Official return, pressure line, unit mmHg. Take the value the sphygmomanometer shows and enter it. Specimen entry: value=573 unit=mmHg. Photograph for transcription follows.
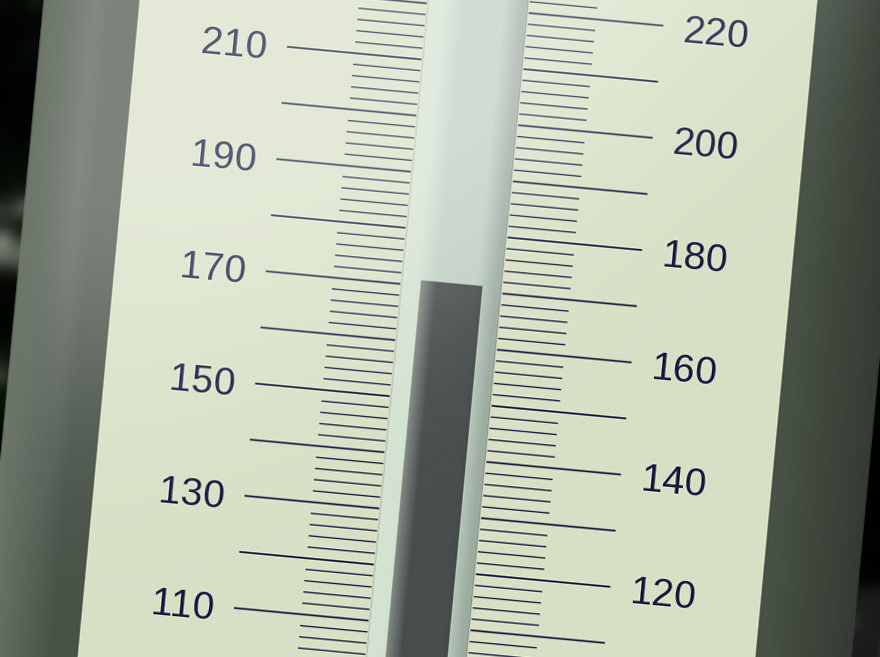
value=171 unit=mmHg
